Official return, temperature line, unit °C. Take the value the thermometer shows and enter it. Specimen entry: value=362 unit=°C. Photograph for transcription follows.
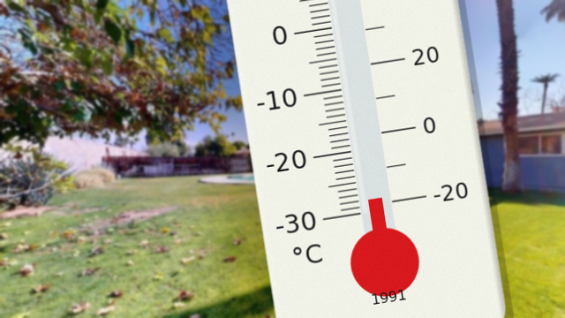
value=-28 unit=°C
